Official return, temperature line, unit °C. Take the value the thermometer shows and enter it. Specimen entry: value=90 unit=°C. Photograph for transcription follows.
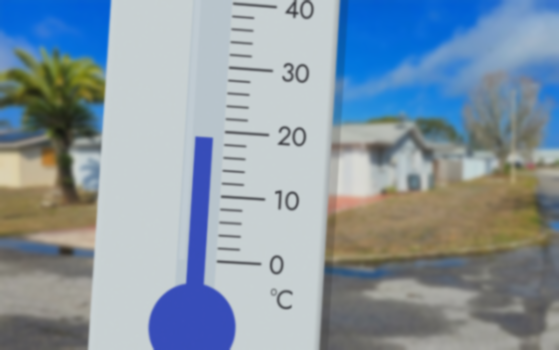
value=19 unit=°C
